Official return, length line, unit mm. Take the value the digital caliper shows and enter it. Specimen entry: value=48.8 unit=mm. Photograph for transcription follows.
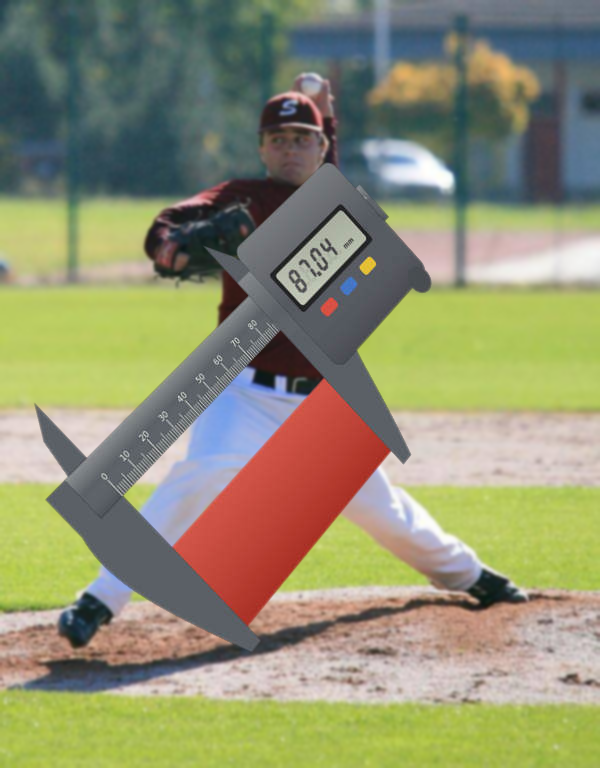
value=87.04 unit=mm
